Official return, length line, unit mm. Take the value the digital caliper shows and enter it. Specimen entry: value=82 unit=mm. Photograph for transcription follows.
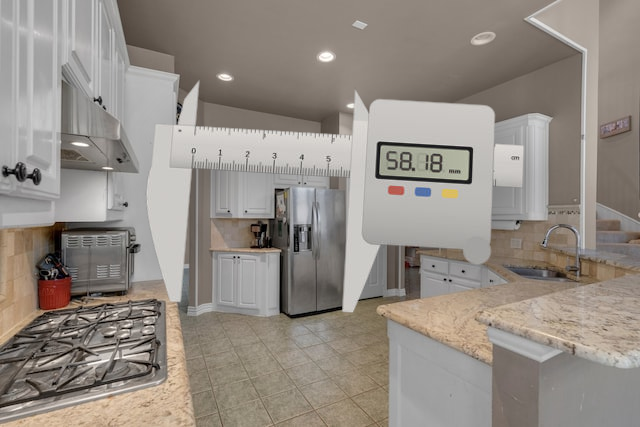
value=58.18 unit=mm
